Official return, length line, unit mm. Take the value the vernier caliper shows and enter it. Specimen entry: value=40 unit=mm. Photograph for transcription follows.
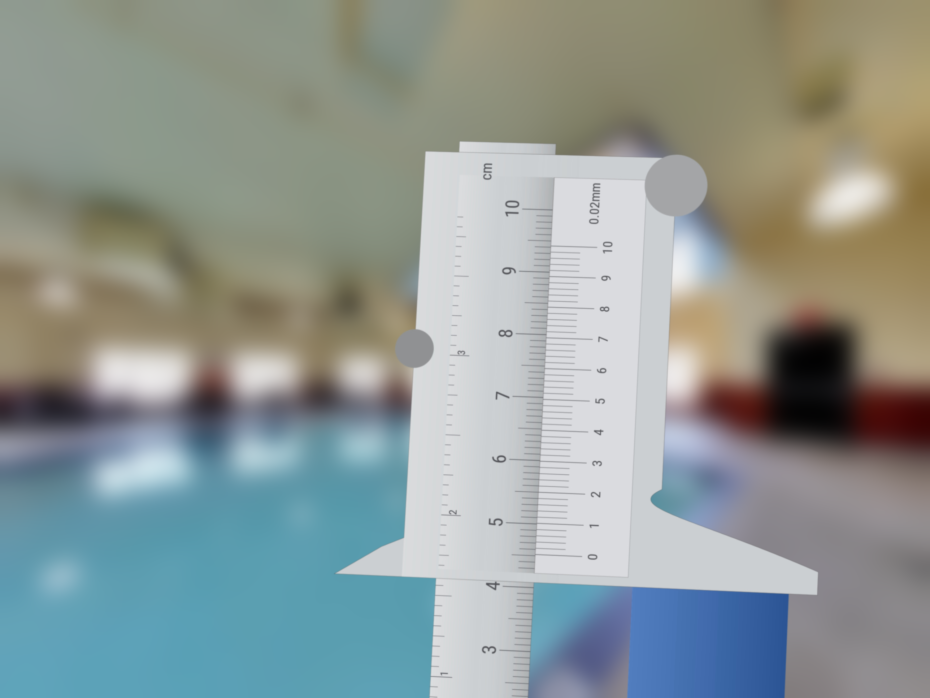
value=45.2 unit=mm
